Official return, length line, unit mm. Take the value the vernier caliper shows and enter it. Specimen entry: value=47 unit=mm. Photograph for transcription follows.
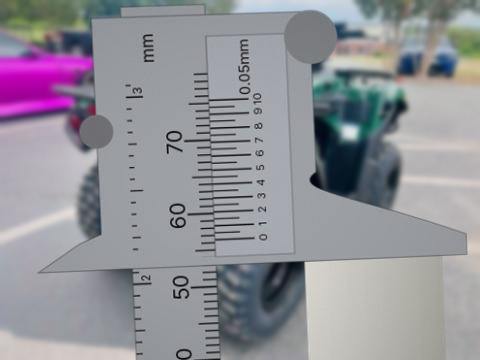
value=56.4 unit=mm
